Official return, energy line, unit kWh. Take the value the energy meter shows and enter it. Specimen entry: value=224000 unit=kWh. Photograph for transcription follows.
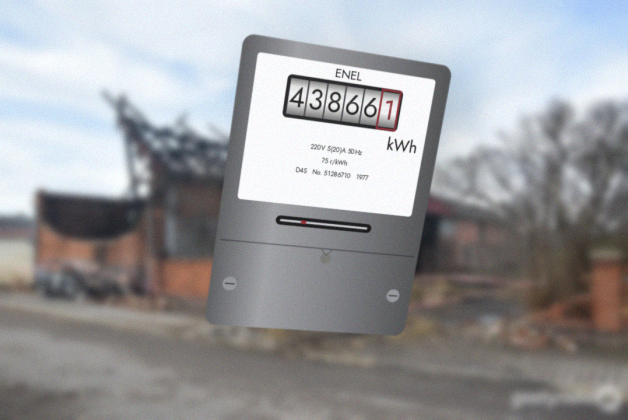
value=43866.1 unit=kWh
